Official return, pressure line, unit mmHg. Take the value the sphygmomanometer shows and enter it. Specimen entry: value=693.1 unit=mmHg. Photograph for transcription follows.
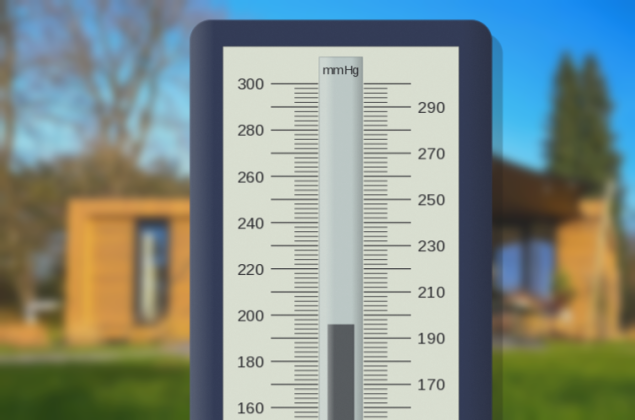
value=196 unit=mmHg
